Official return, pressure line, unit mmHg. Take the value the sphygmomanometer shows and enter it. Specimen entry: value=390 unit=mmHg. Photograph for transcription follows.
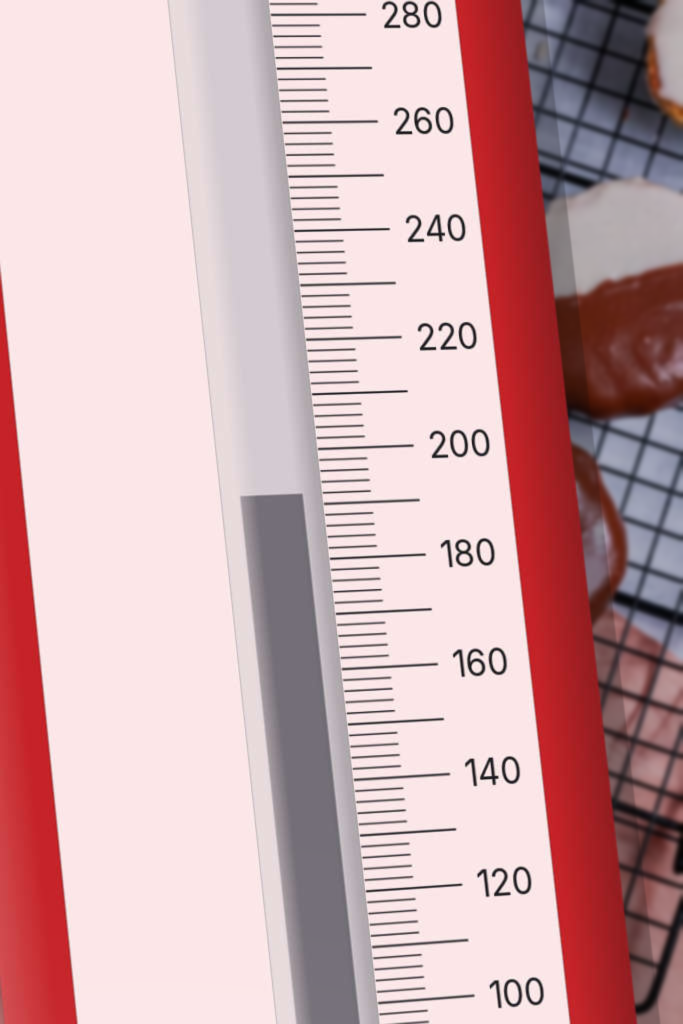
value=192 unit=mmHg
